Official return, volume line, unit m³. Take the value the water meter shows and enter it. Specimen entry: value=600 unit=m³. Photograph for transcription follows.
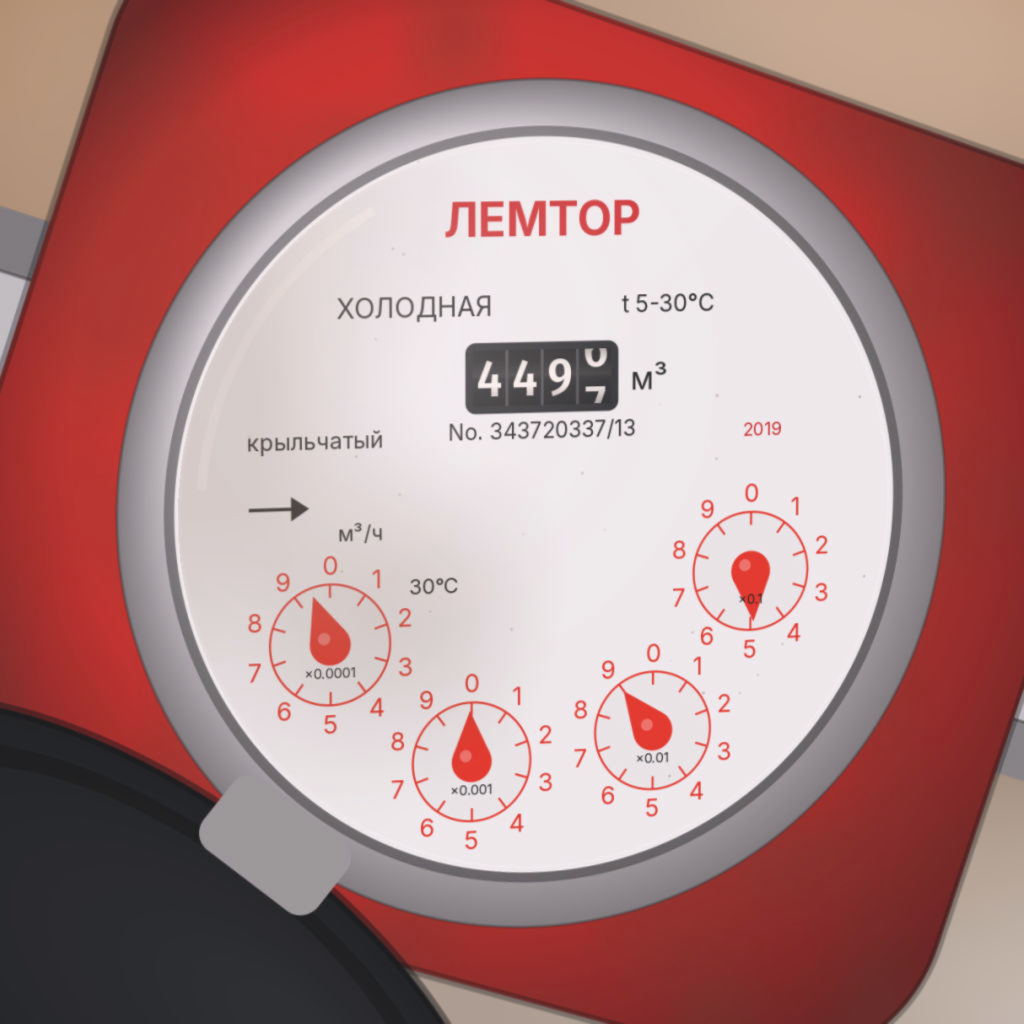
value=4496.4899 unit=m³
